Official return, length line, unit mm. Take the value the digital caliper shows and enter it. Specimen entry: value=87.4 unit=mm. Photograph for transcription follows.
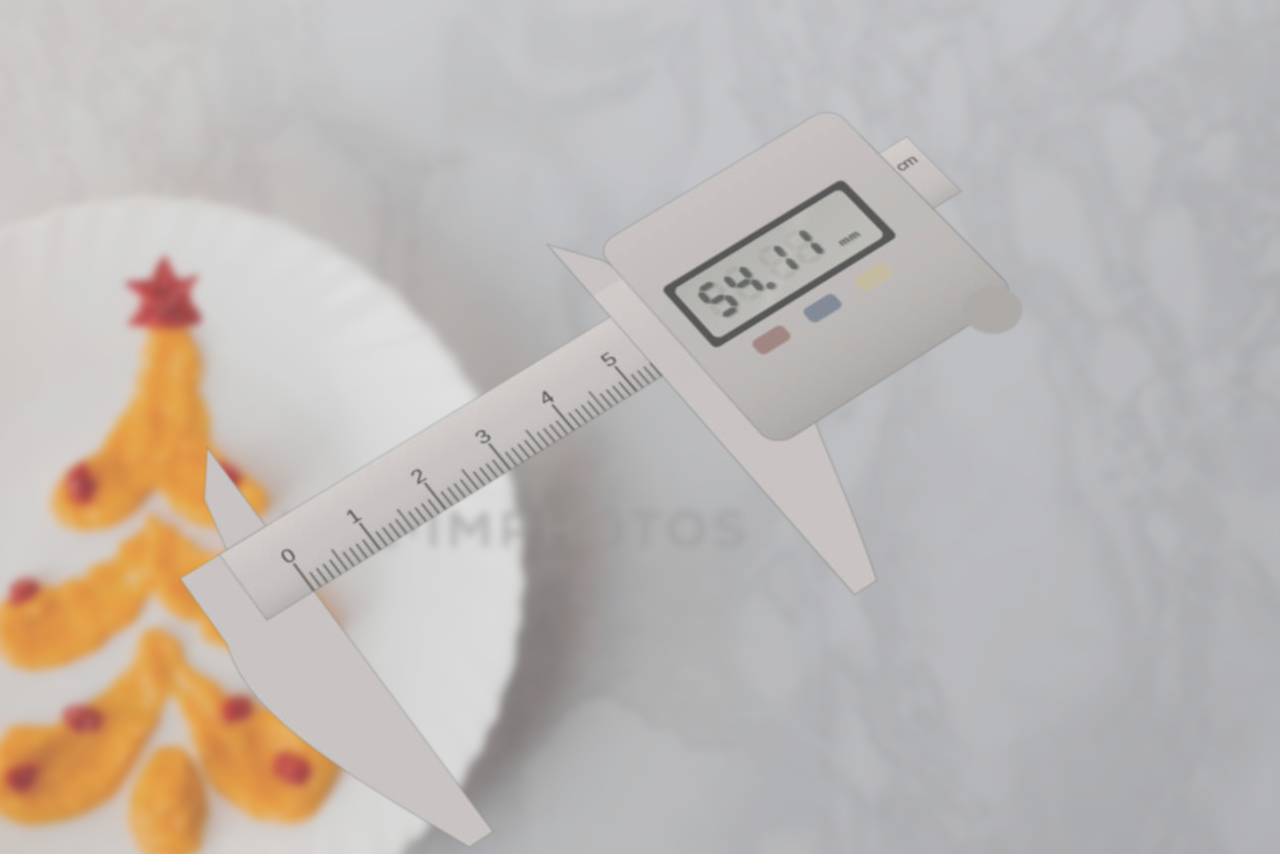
value=54.11 unit=mm
